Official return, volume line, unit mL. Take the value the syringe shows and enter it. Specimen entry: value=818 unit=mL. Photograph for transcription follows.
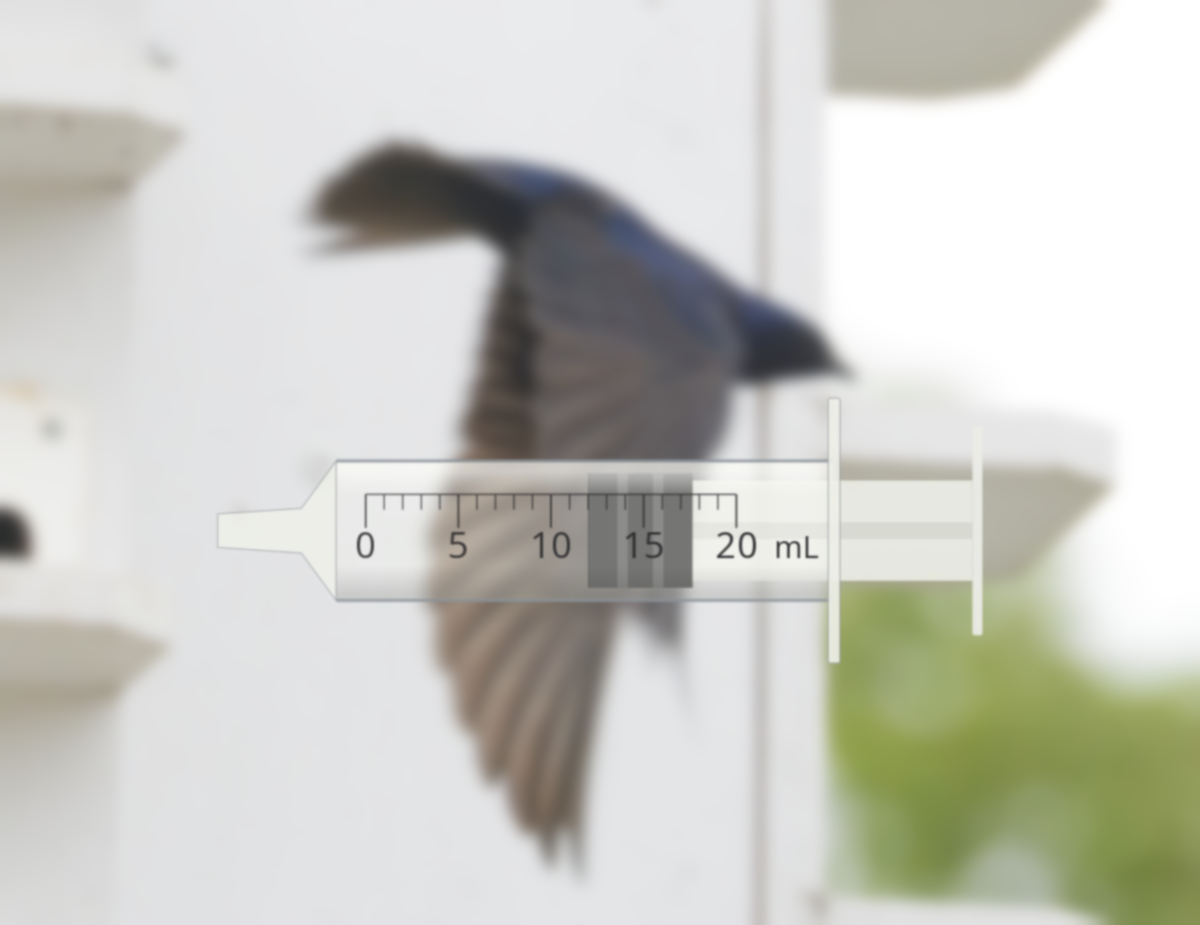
value=12 unit=mL
